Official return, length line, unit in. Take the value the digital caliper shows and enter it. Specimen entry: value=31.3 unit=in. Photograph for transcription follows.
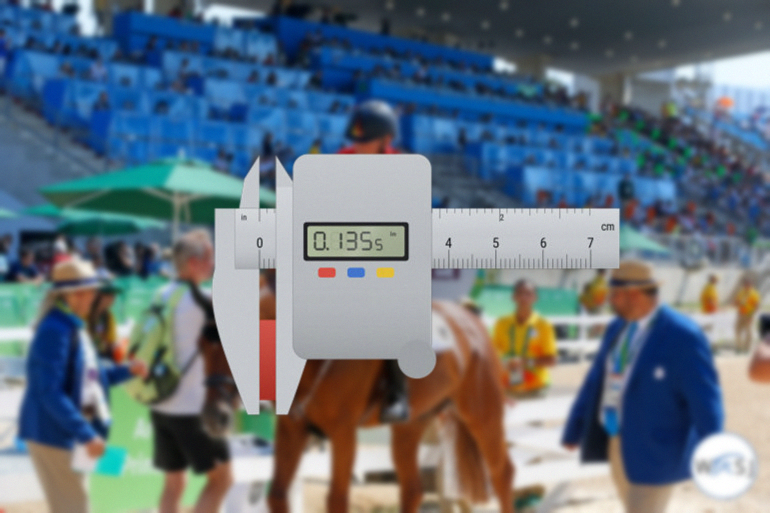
value=0.1355 unit=in
